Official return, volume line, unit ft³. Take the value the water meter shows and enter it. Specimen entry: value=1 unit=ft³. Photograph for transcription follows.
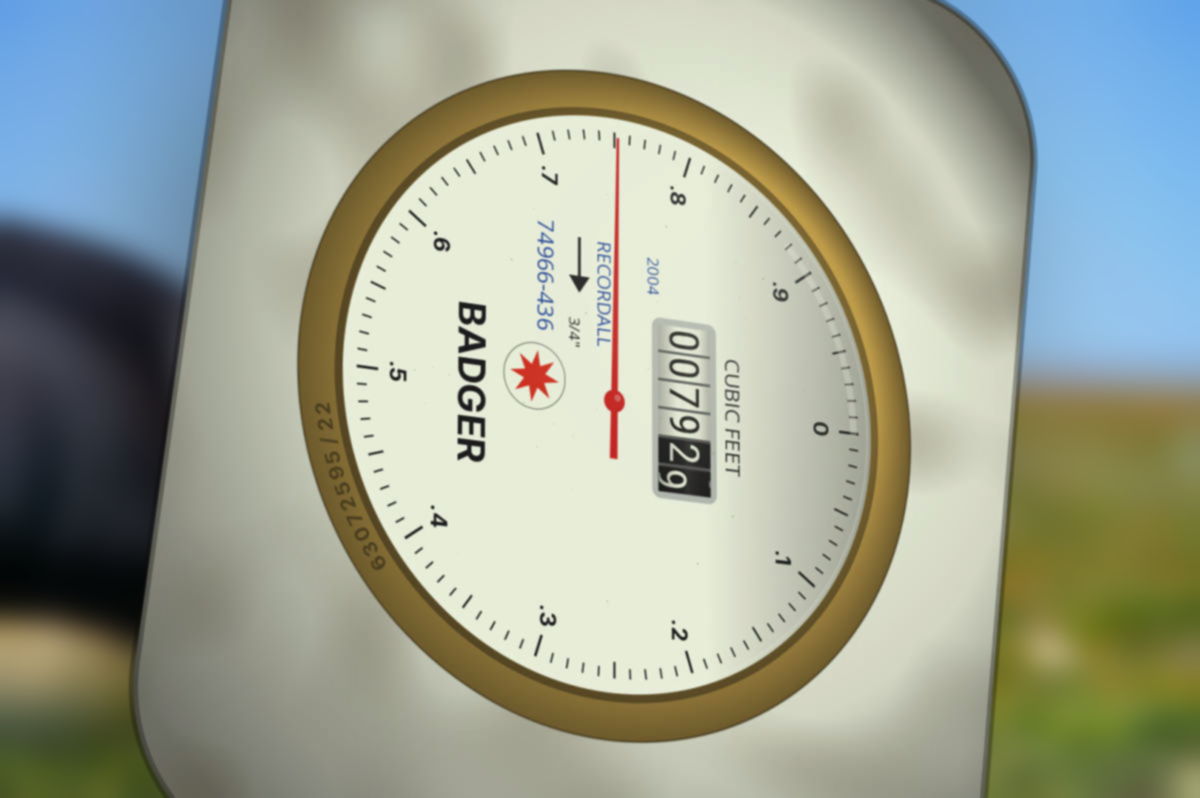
value=7928.75 unit=ft³
